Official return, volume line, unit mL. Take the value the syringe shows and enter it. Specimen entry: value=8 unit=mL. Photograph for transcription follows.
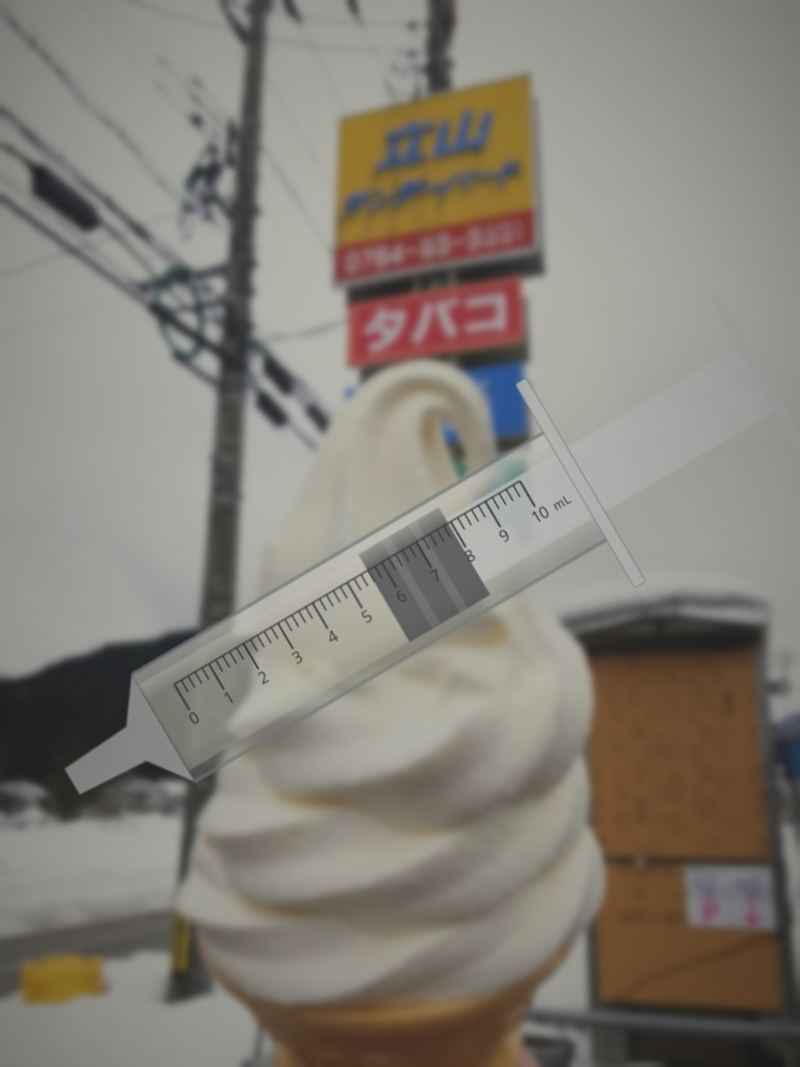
value=5.6 unit=mL
